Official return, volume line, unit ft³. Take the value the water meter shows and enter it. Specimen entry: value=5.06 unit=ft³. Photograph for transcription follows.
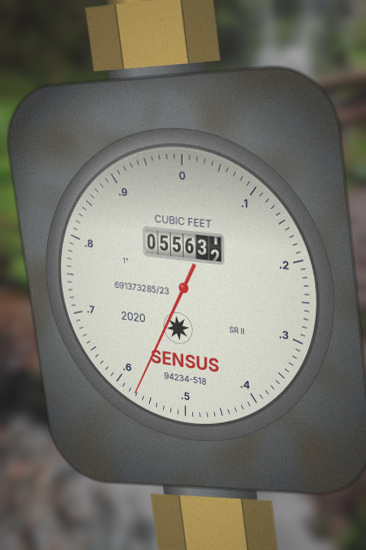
value=55631.57 unit=ft³
